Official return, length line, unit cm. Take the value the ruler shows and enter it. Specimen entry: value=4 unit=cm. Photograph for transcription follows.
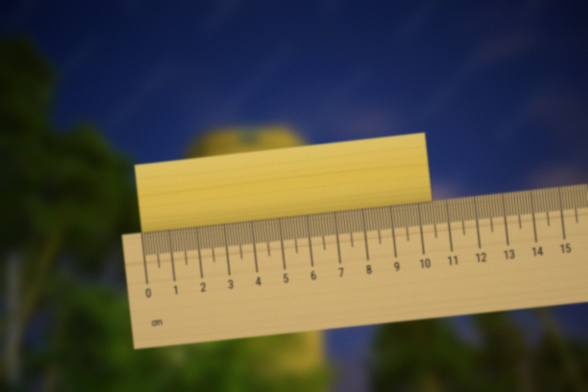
value=10.5 unit=cm
